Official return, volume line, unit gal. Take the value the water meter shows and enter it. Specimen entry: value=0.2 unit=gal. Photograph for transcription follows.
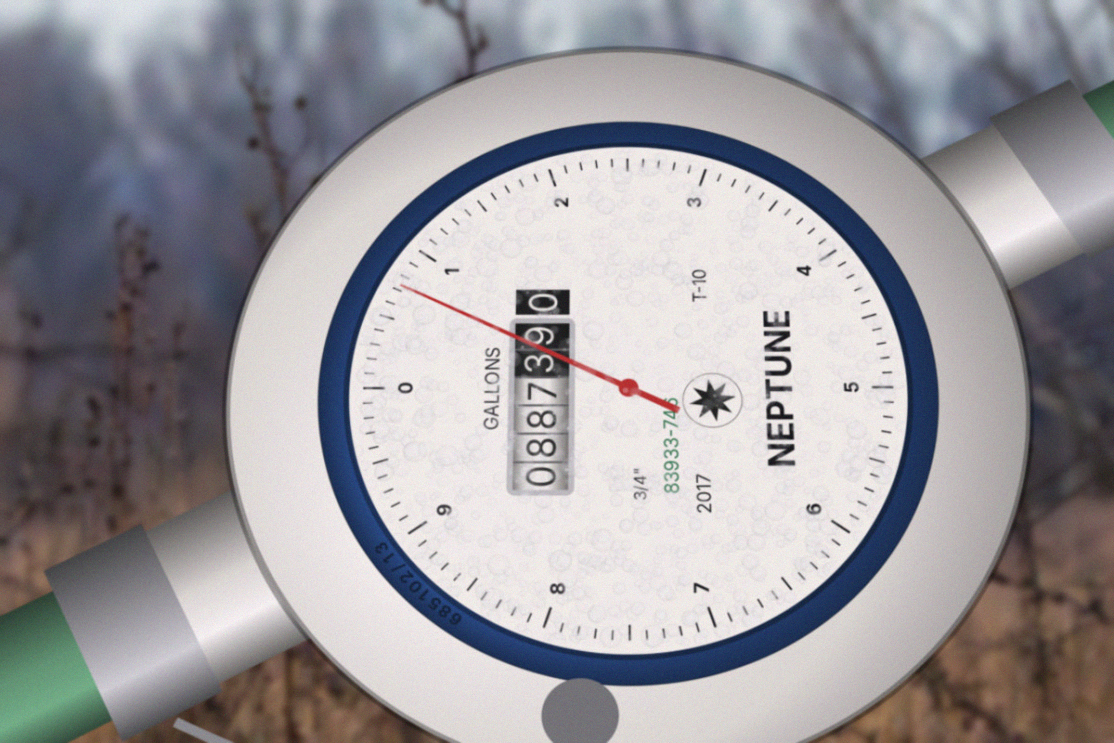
value=887390.7 unit=gal
